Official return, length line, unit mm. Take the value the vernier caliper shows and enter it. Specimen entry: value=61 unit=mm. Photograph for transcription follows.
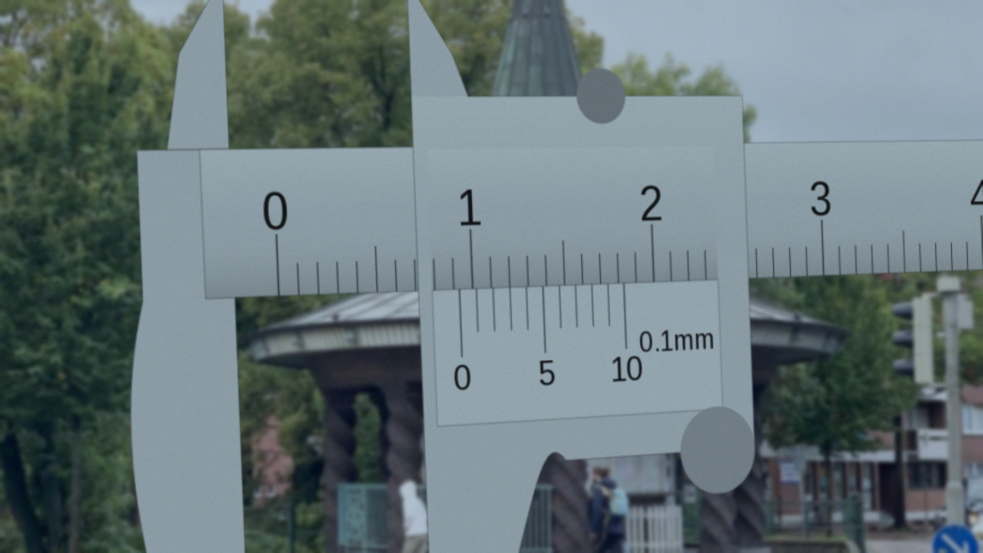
value=9.3 unit=mm
